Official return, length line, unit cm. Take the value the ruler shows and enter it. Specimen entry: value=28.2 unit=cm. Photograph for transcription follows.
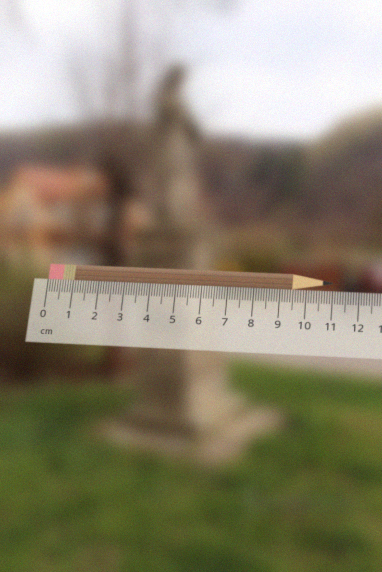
value=11 unit=cm
